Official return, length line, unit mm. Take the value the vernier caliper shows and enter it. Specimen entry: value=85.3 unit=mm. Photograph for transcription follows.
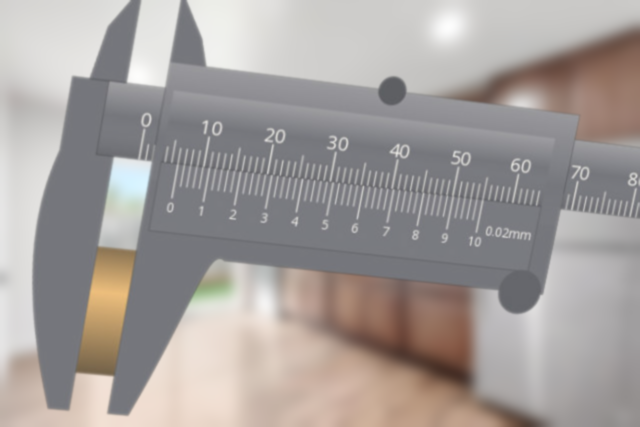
value=6.0 unit=mm
